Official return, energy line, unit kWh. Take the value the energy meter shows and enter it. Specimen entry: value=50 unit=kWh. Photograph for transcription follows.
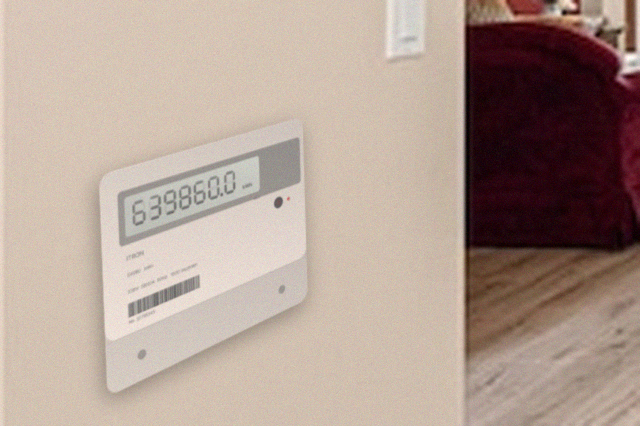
value=639860.0 unit=kWh
